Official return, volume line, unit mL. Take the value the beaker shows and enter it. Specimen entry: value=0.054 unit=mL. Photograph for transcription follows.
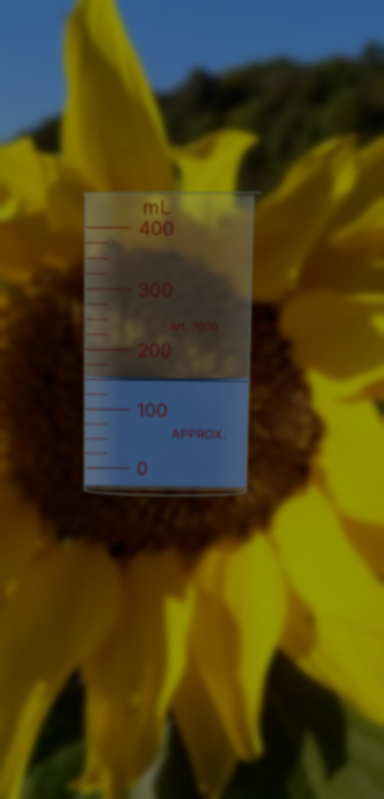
value=150 unit=mL
